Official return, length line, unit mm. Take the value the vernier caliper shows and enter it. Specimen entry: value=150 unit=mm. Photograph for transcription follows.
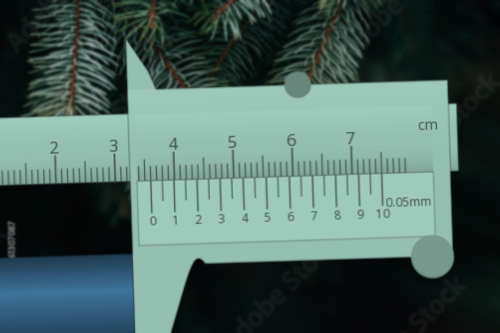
value=36.0 unit=mm
